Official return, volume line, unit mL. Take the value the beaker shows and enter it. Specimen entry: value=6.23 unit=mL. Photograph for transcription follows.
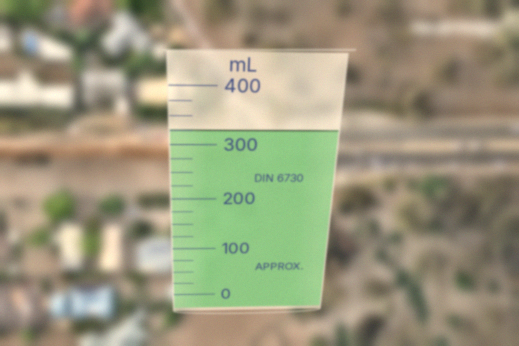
value=325 unit=mL
